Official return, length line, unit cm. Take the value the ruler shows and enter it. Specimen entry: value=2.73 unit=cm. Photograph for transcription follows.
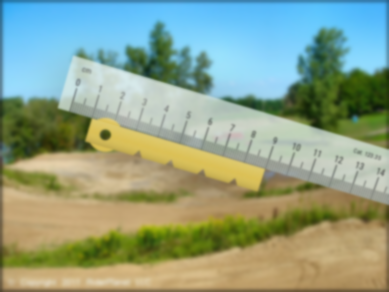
value=8 unit=cm
